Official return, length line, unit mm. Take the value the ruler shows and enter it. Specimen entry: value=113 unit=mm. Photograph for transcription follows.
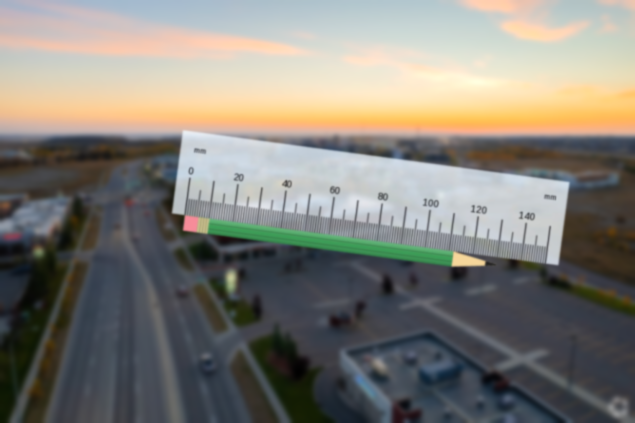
value=130 unit=mm
